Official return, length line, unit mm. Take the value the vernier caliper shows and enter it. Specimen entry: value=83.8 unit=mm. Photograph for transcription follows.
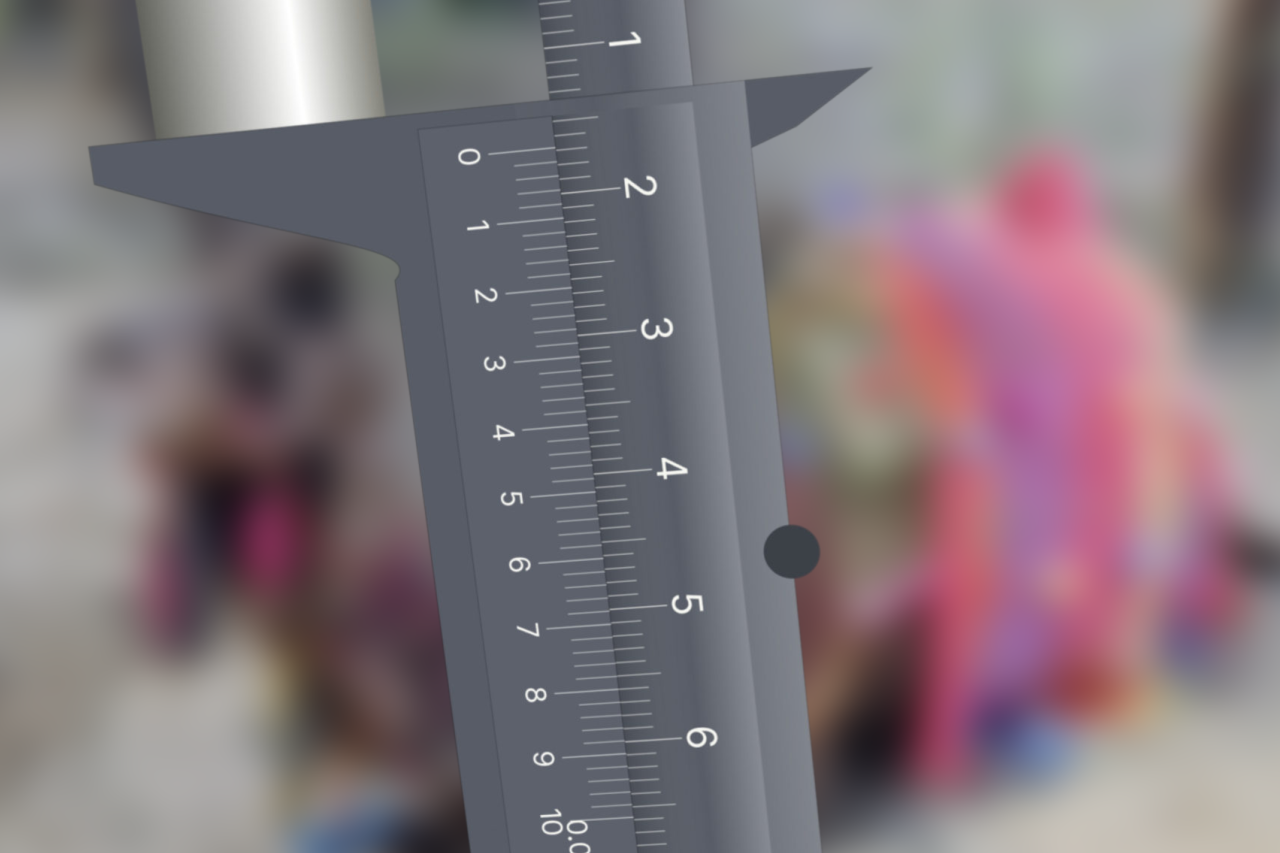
value=16.8 unit=mm
